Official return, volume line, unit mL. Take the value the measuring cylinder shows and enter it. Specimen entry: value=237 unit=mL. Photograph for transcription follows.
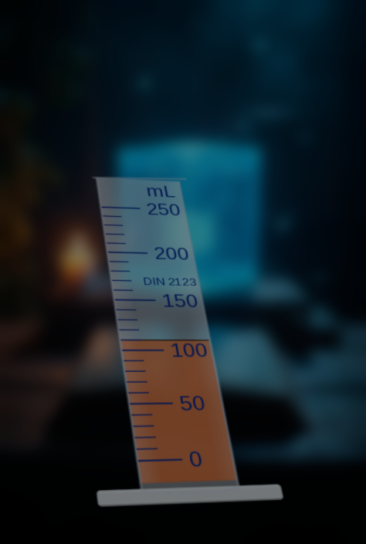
value=110 unit=mL
